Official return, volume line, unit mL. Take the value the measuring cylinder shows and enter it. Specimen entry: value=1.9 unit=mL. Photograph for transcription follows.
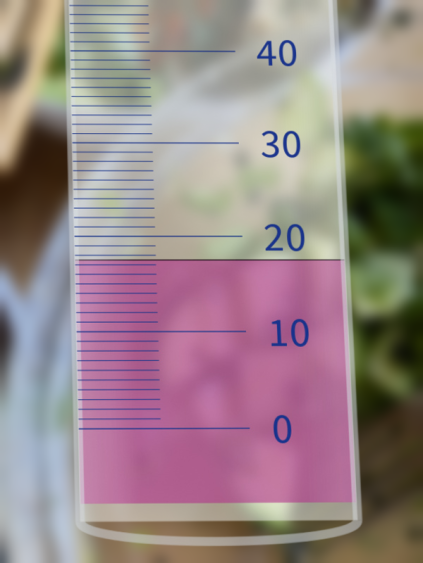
value=17.5 unit=mL
